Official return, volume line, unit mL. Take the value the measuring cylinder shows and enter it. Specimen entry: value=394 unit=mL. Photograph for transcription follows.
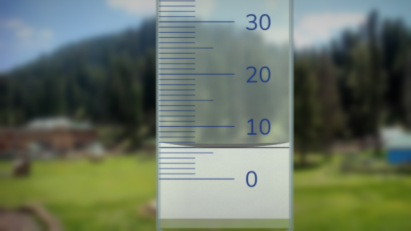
value=6 unit=mL
